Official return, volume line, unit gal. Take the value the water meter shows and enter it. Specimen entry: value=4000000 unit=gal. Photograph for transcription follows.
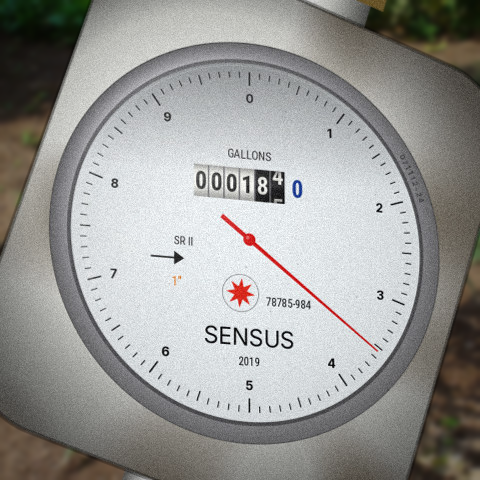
value=1843.5 unit=gal
